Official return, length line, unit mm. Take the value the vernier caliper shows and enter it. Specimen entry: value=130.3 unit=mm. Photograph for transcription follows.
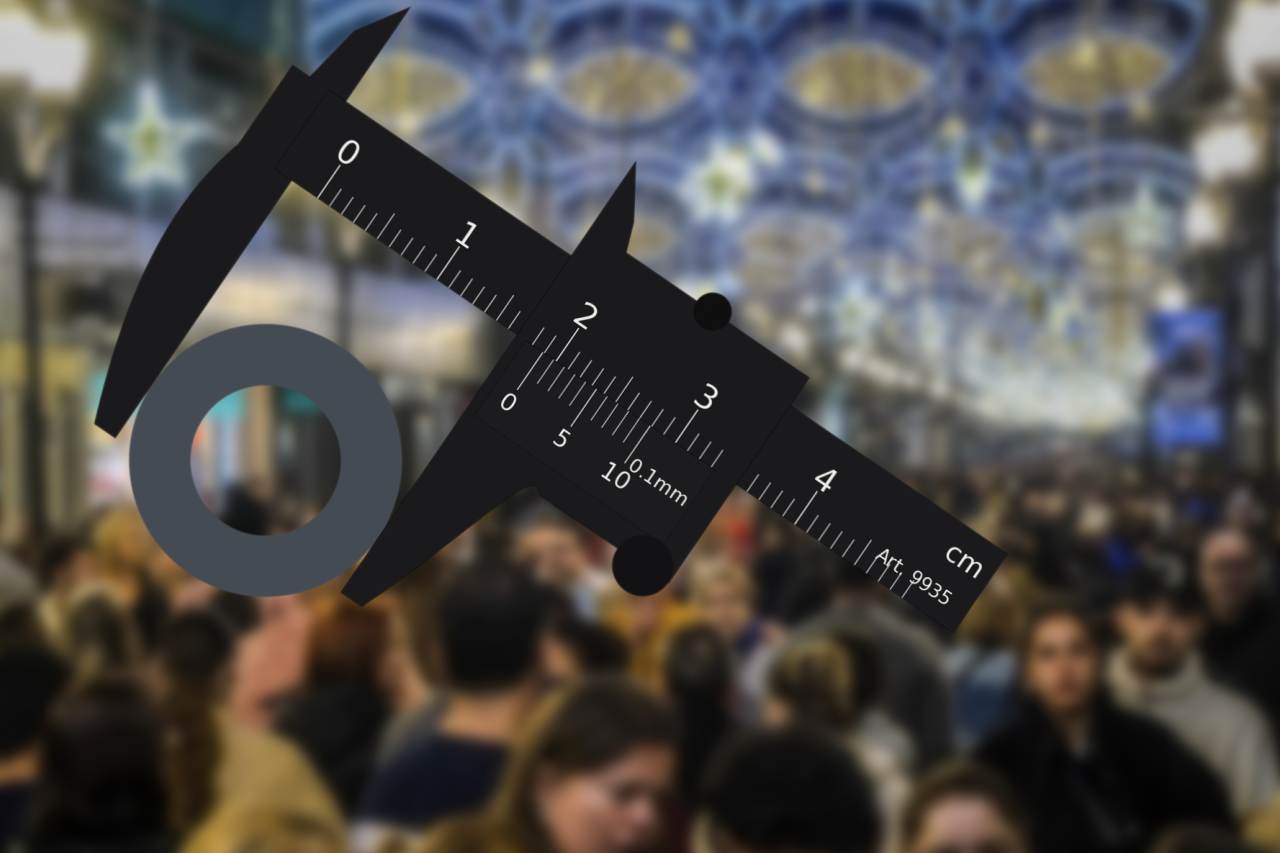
value=18.9 unit=mm
